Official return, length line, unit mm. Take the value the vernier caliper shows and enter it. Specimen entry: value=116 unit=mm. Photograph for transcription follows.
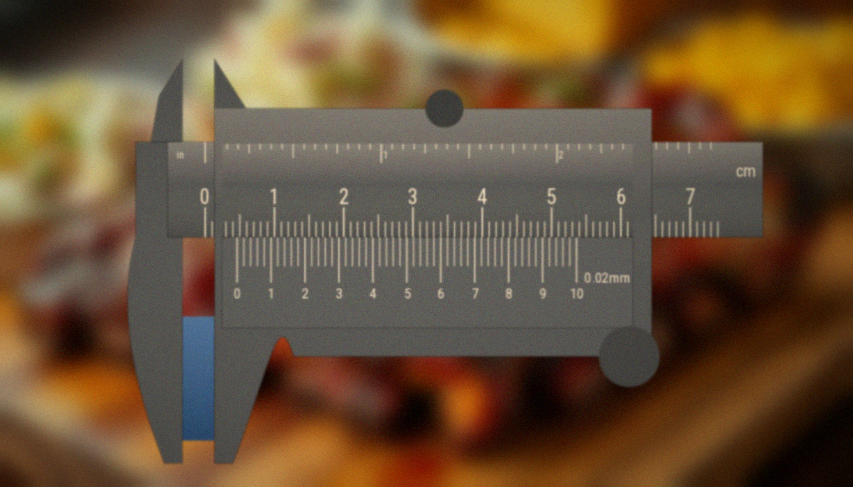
value=4.6 unit=mm
